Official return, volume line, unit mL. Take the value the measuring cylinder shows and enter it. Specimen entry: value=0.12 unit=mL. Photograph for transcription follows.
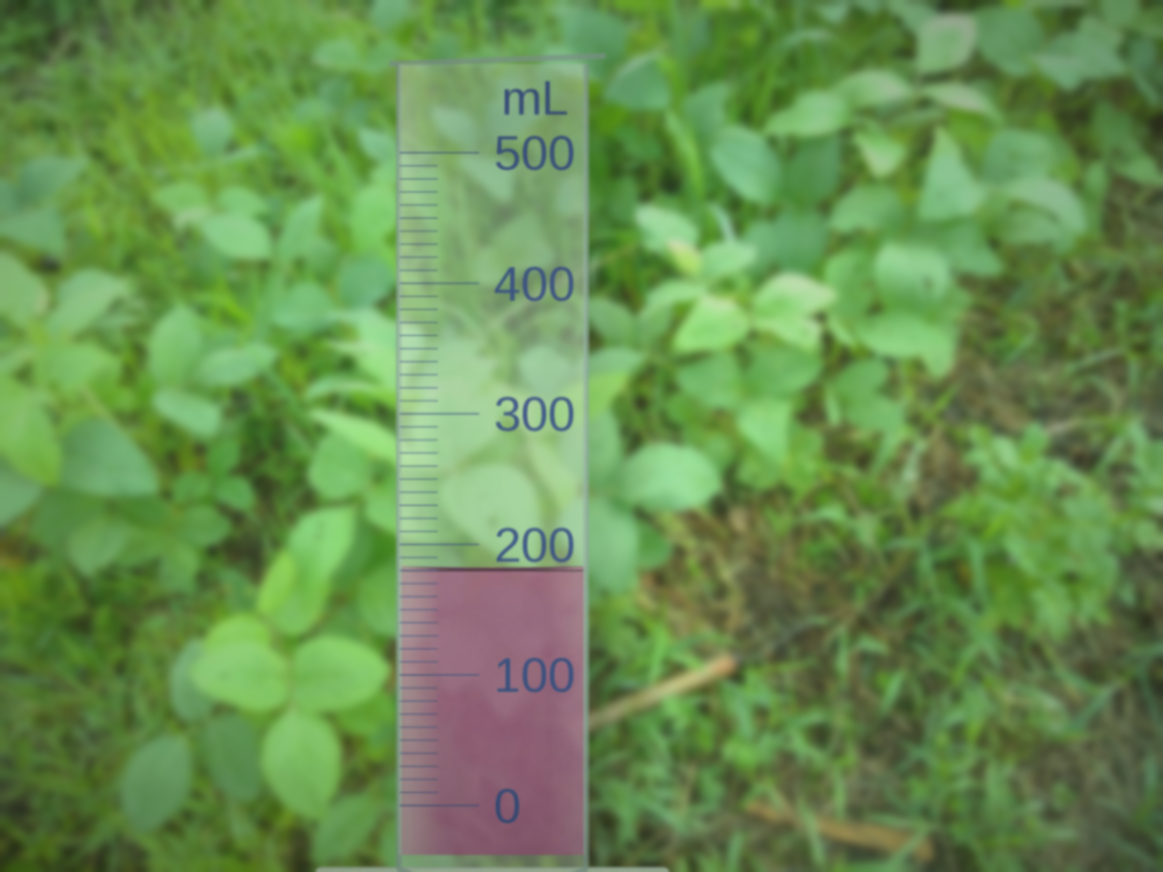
value=180 unit=mL
